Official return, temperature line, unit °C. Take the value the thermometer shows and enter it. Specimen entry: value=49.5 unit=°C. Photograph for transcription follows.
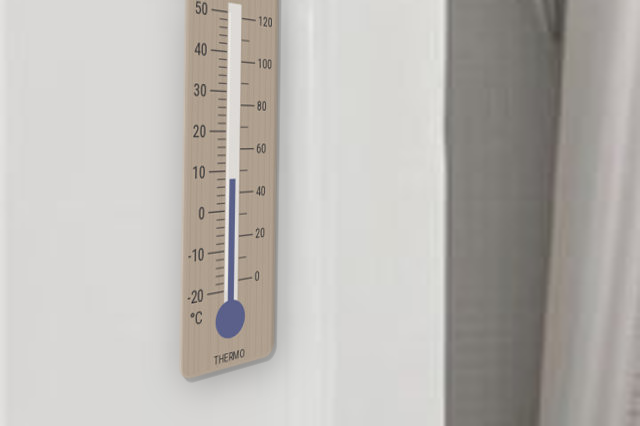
value=8 unit=°C
